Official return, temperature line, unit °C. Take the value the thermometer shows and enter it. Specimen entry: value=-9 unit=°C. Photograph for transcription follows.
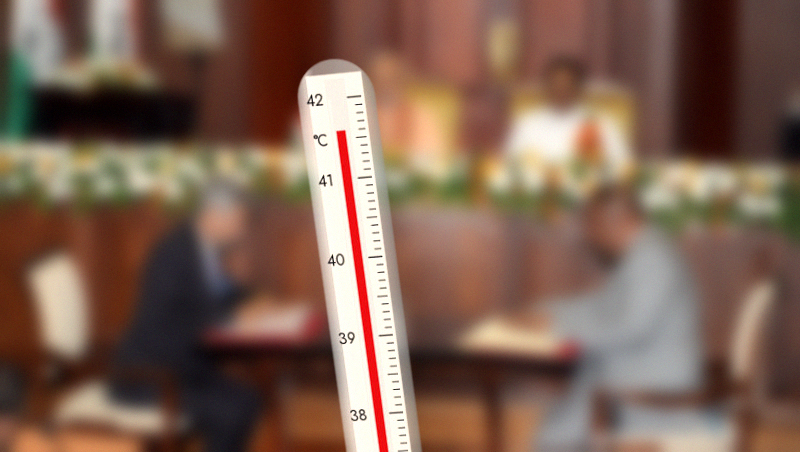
value=41.6 unit=°C
